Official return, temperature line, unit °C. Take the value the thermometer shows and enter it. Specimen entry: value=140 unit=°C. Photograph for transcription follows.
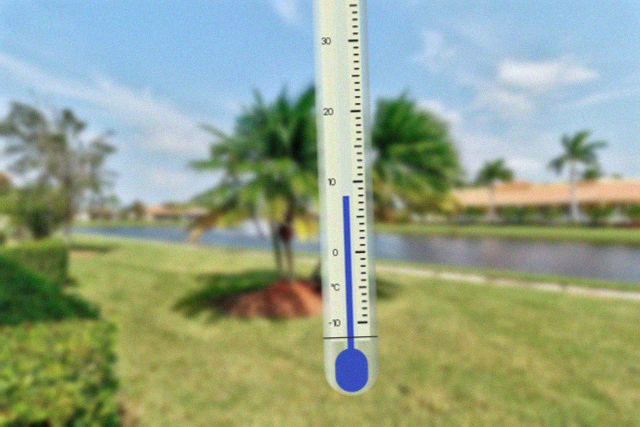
value=8 unit=°C
